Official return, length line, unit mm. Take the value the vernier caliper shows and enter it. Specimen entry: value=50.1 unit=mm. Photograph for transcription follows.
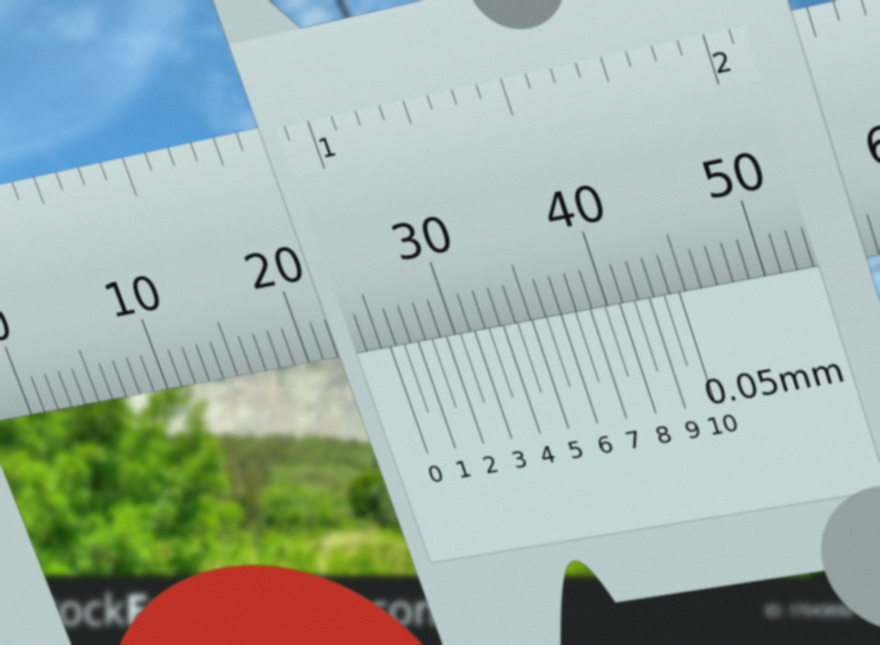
value=25.6 unit=mm
